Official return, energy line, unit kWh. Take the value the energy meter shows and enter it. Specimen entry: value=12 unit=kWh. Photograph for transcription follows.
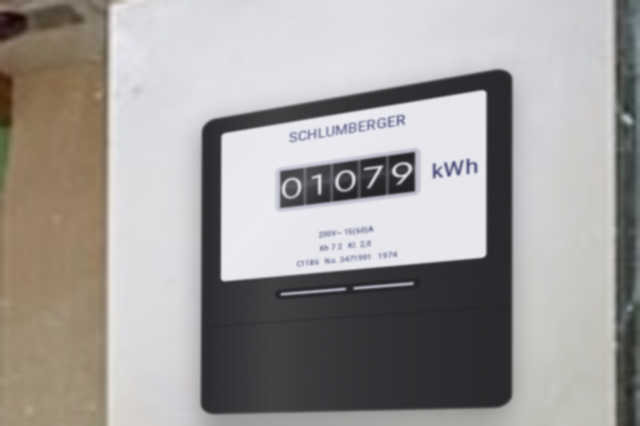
value=1079 unit=kWh
